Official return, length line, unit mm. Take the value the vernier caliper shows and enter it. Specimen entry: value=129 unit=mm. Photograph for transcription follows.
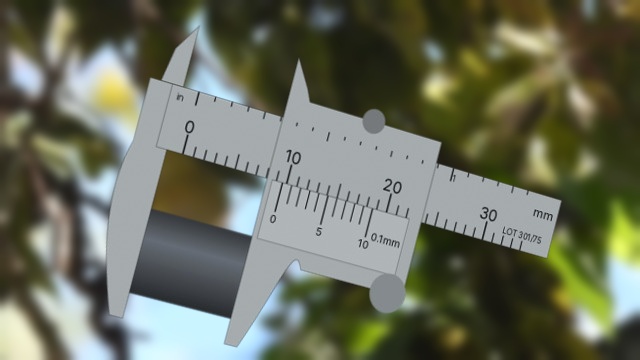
value=9.6 unit=mm
